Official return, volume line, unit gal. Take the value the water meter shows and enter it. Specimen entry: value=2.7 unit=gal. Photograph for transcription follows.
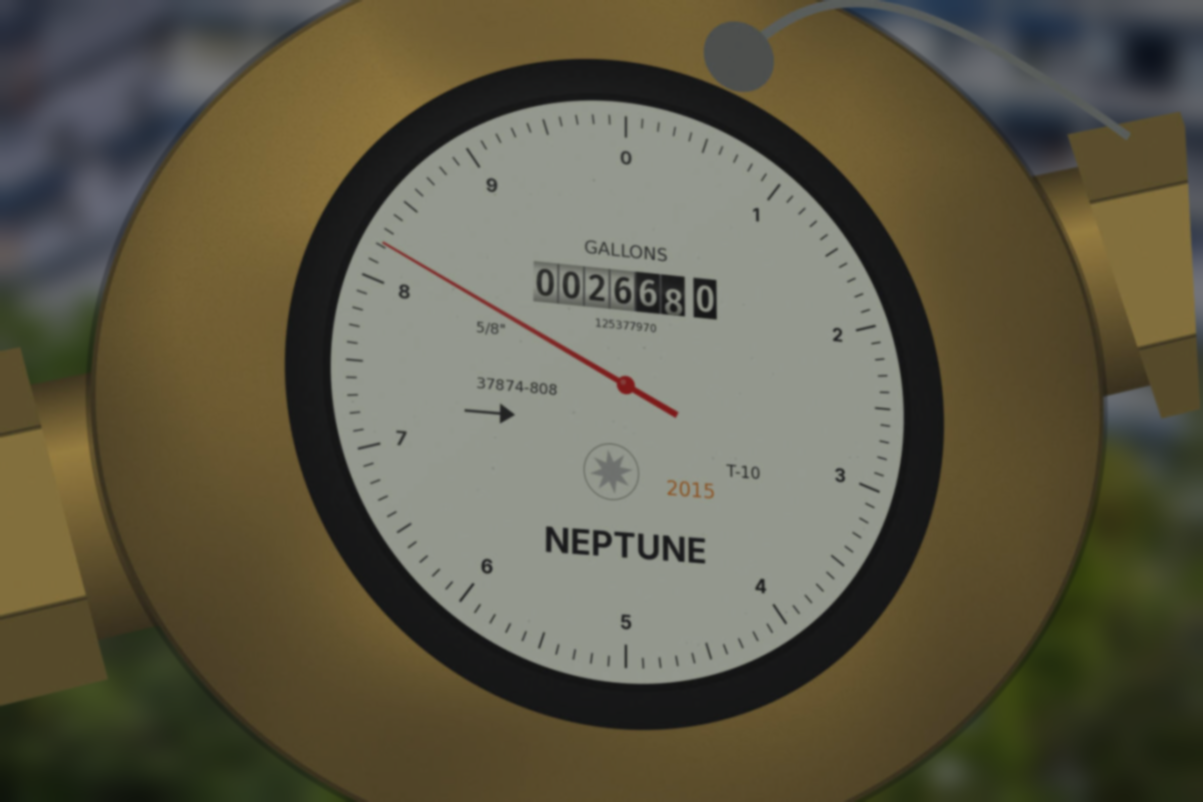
value=26678.2 unit=gal
